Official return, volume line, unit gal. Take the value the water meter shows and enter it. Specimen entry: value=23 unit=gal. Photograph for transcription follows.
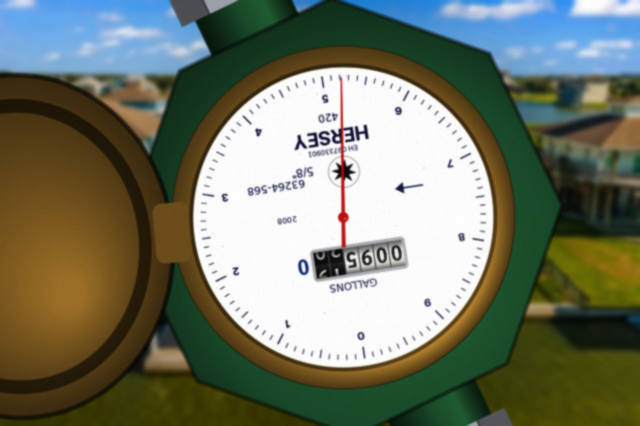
value=95195.2 unit=gal
